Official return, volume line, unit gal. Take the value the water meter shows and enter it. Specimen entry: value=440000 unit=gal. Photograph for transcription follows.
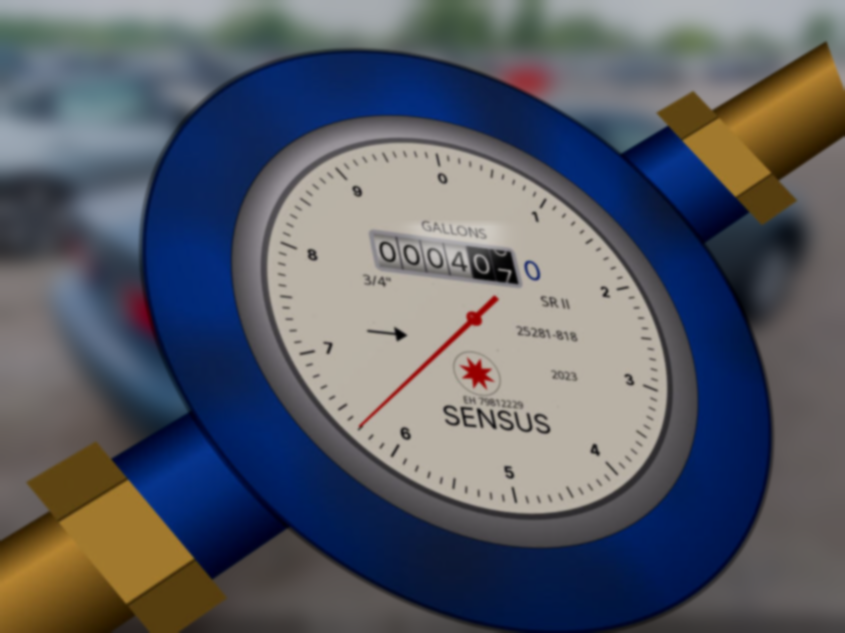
value=4066.3 unit=gal
